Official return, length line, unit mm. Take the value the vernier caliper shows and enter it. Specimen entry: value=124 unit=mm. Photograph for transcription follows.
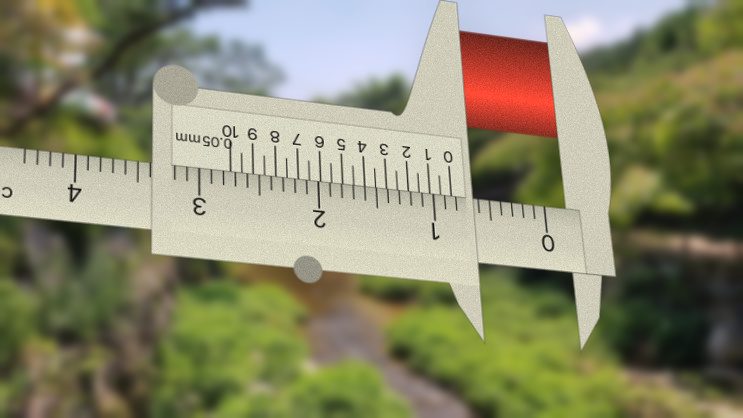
value=8.4 unit=mm
